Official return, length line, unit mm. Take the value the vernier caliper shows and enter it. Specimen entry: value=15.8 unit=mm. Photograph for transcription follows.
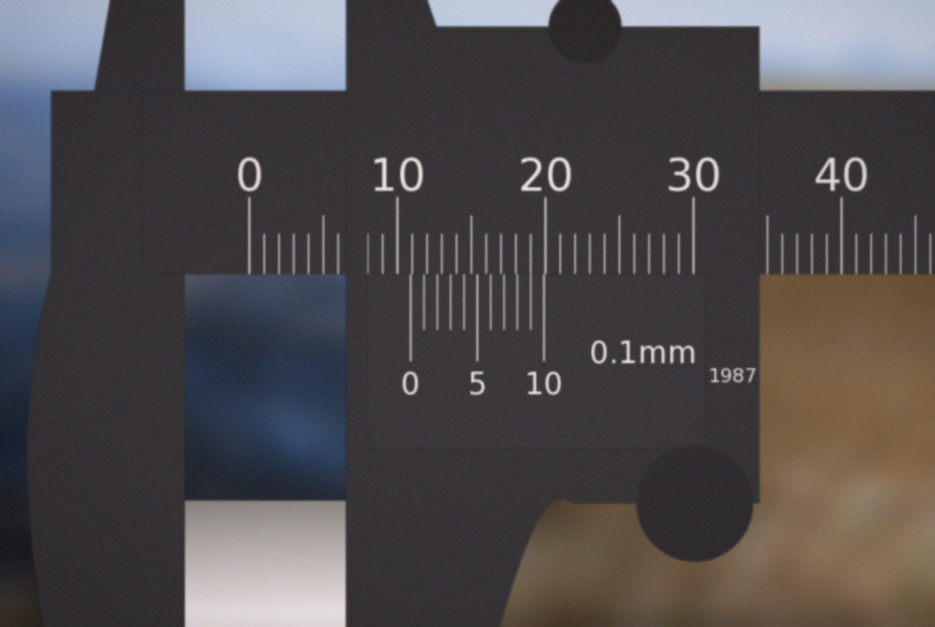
value=10.9 unit=mm
